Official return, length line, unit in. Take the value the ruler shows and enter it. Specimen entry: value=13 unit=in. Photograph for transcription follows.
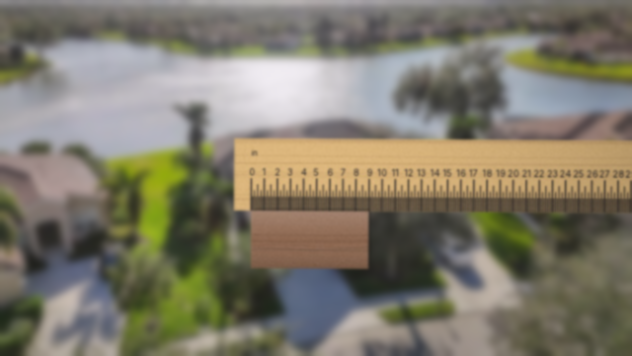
value=9 unit=in
